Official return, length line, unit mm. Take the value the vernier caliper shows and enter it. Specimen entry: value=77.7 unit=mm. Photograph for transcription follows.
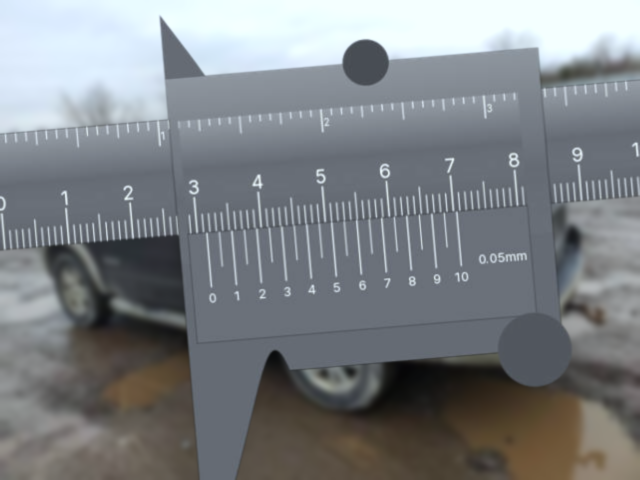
value=31.5 unit=mm
